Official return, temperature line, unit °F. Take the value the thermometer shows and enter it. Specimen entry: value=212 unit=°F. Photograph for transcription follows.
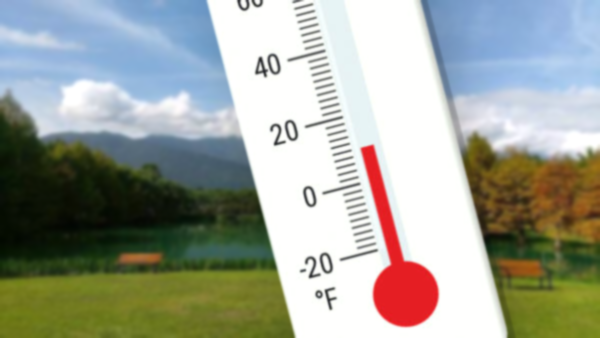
value=10 unit=°F
